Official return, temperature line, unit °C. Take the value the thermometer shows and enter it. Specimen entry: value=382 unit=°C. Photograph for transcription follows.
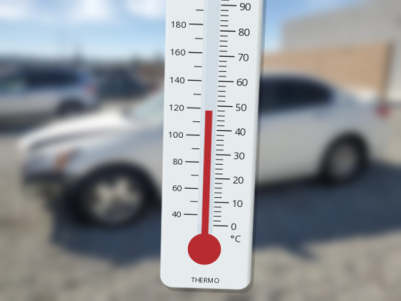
value=48 unit=°C
